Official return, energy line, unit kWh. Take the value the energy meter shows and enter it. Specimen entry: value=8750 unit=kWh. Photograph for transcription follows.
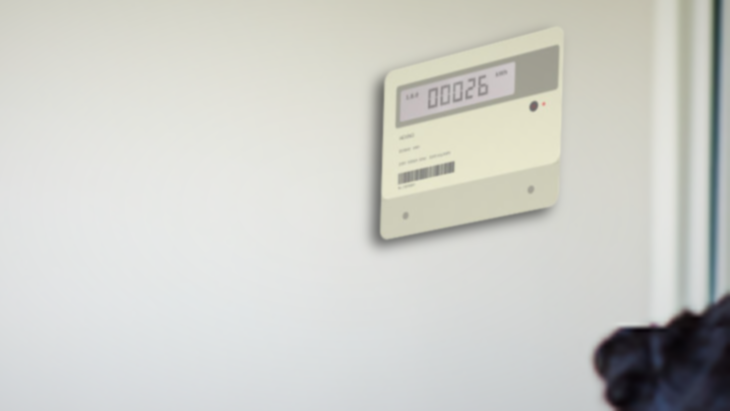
value=26 unit=kWh
